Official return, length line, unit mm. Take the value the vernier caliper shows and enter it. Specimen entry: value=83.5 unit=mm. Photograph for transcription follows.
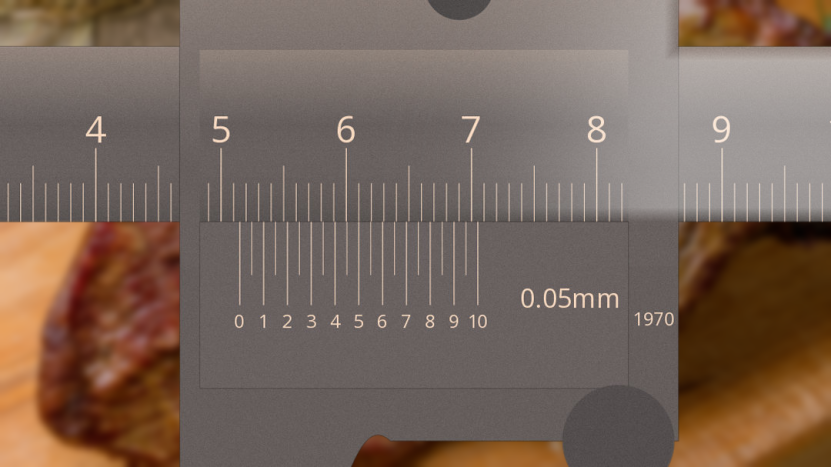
value=51.5 unit=mm
